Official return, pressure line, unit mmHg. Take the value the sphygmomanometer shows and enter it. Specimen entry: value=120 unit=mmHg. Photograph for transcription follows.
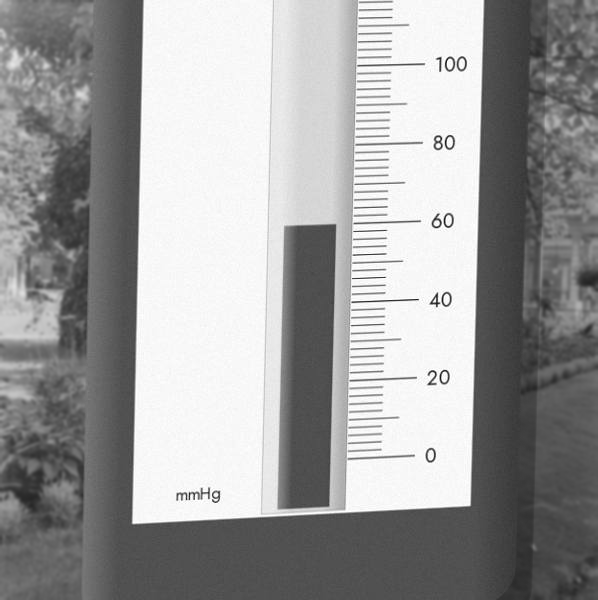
value=60 unit=mmHg
